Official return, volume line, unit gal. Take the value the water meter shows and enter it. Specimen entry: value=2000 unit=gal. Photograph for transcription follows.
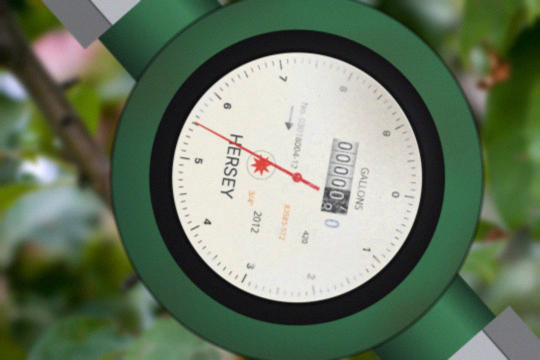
value=75.5 unit=gal
